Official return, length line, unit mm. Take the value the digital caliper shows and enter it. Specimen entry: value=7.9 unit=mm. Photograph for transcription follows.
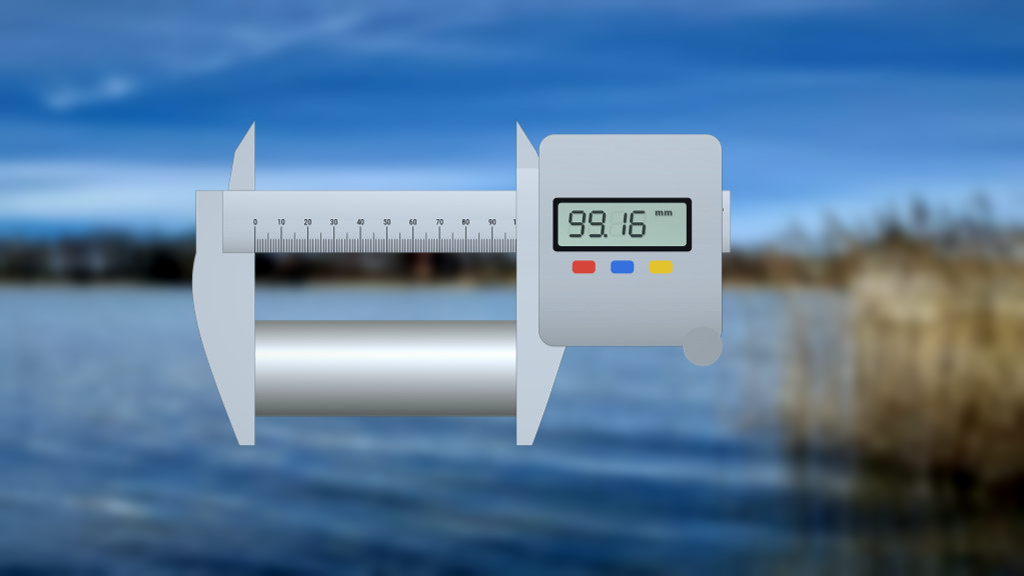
value=99.16 unit=mm
